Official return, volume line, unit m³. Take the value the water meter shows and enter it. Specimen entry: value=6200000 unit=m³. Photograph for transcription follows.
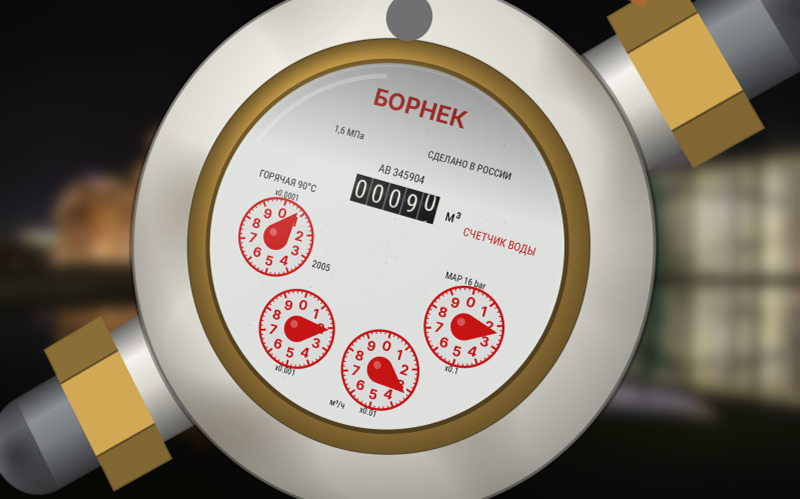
value=90.2320 unit=m³
